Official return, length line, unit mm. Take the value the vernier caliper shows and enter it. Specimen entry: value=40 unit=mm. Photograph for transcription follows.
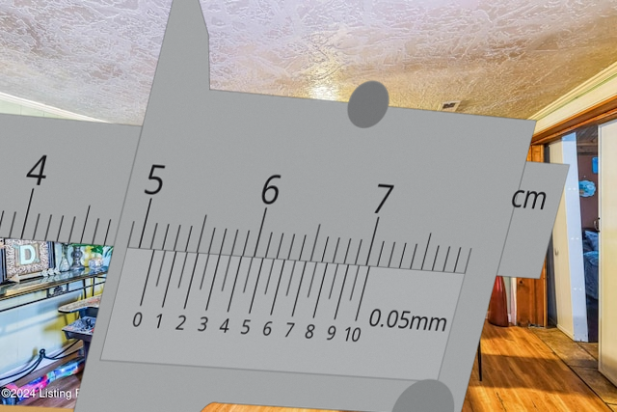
value=51.3 unit=mm
